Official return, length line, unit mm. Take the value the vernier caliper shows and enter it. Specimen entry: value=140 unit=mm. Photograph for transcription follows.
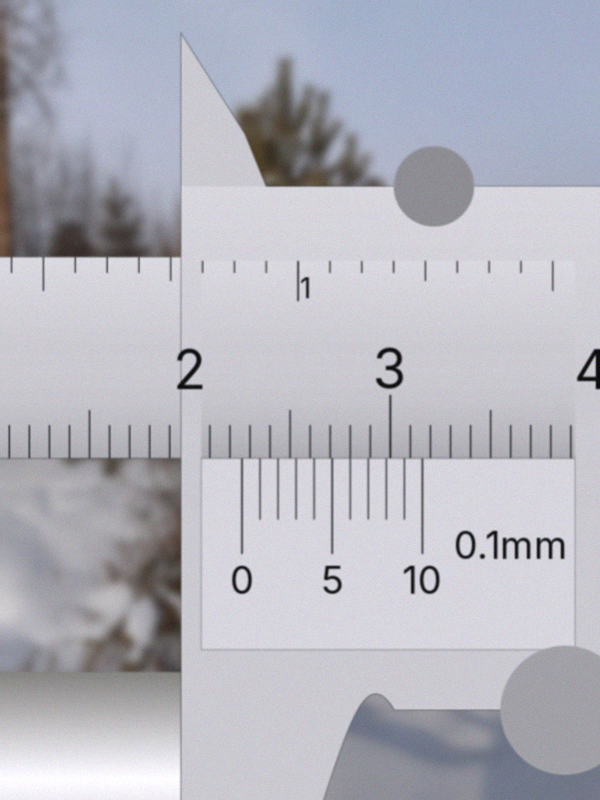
value=22.6 unit=mm
